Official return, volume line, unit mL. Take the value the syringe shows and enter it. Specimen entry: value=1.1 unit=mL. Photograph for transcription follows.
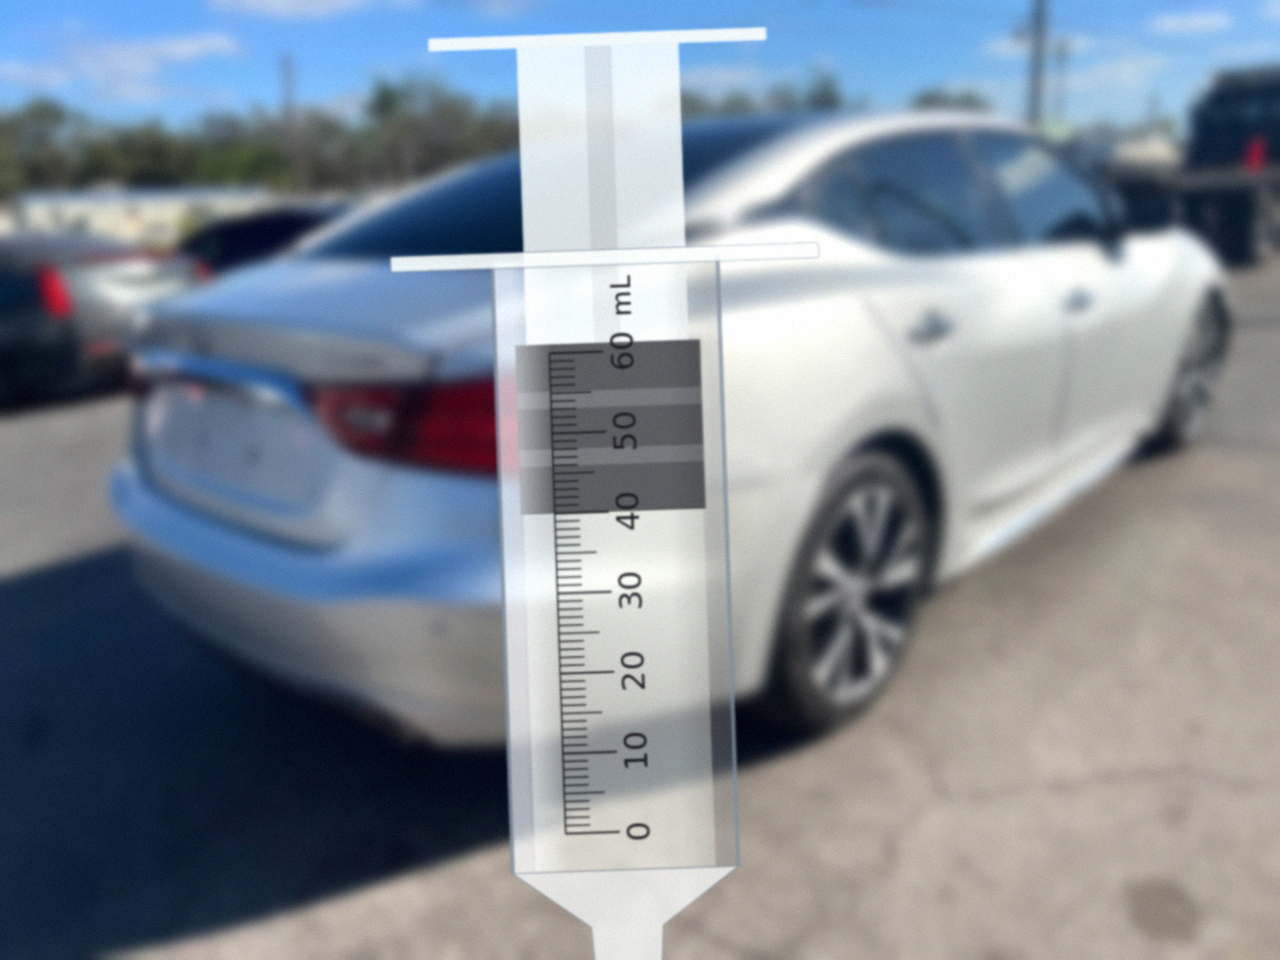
value=40 unit=mL
